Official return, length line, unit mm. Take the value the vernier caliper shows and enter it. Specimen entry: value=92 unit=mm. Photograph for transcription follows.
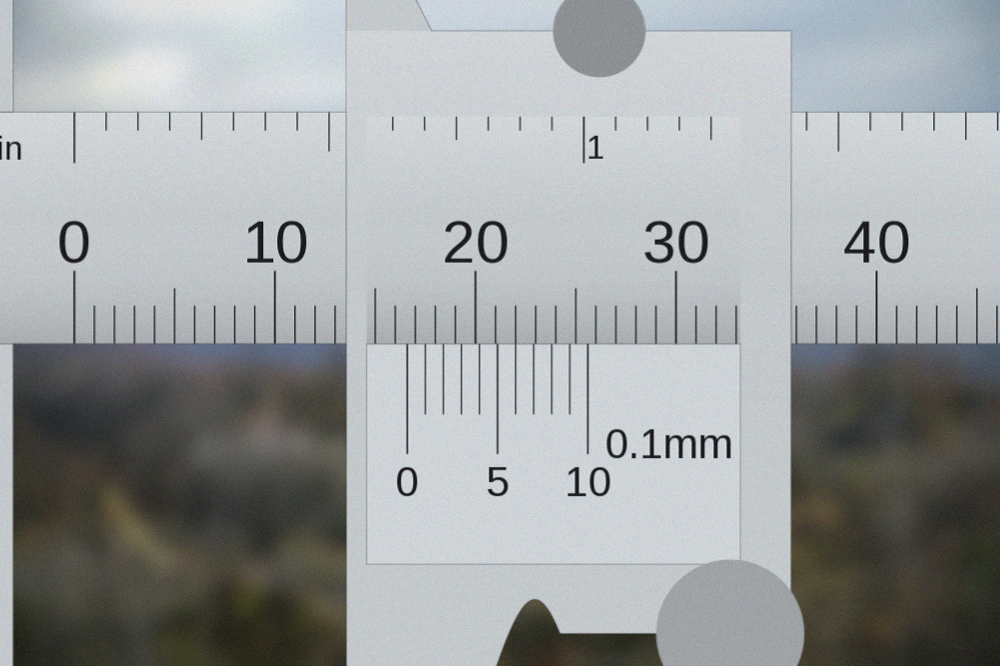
value=16.6 unit=mm
